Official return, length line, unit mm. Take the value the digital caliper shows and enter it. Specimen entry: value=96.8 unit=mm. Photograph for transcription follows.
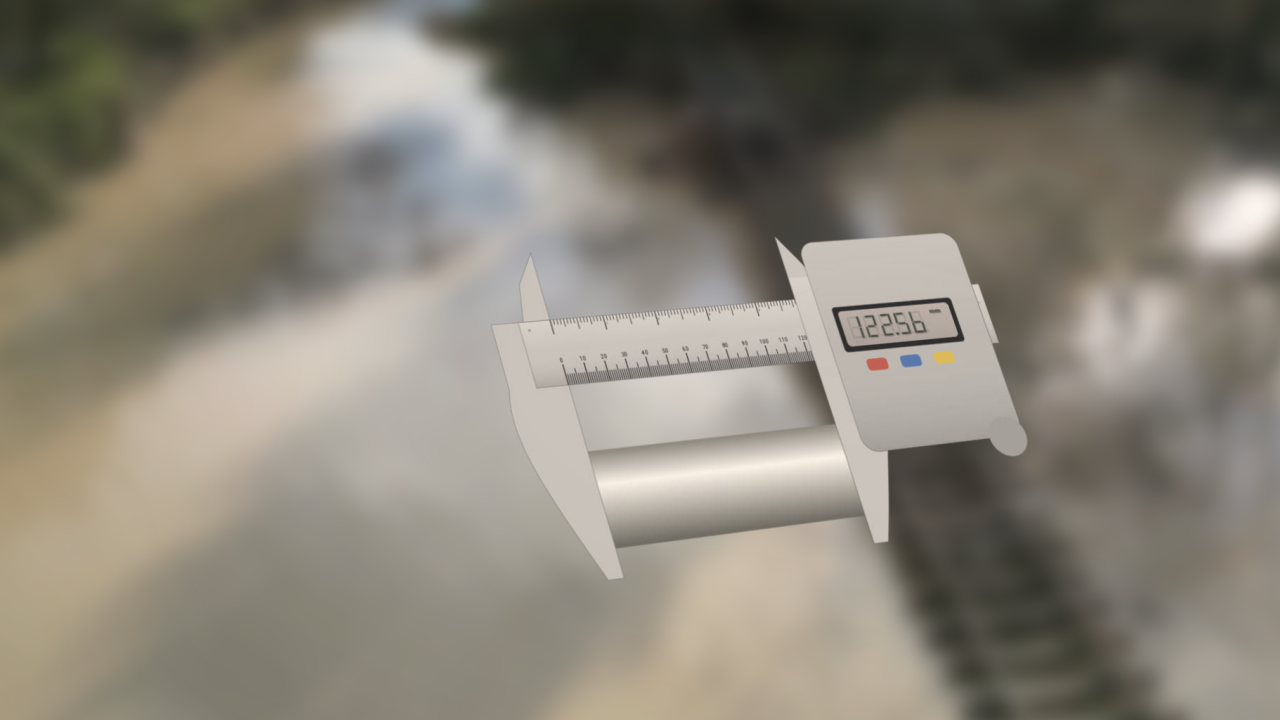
value=122.56 unit=mm
